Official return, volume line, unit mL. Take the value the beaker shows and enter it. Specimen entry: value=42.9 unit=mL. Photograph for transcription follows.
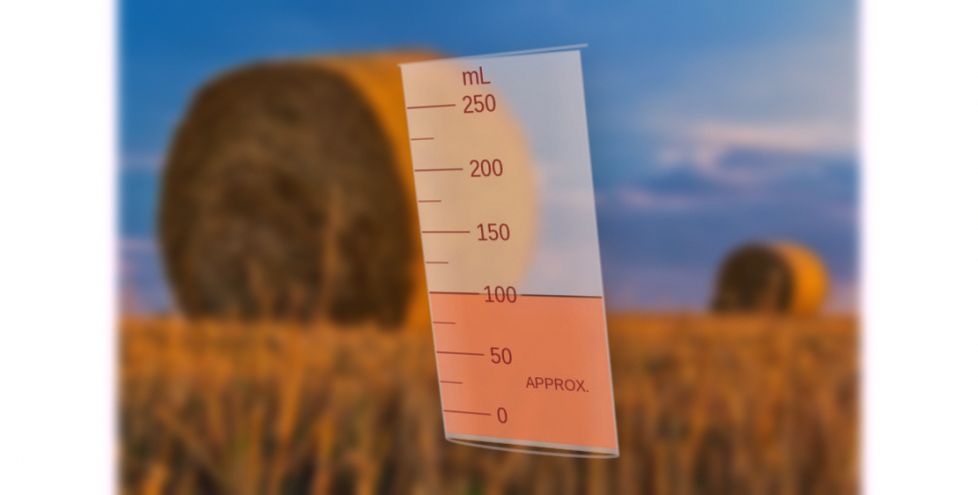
value=100 unit=mL
